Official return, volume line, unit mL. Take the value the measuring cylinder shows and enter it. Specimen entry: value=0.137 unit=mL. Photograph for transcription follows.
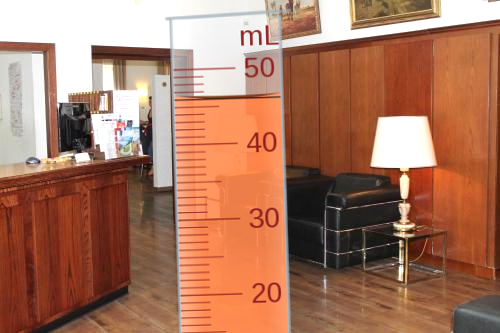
value=46 unit=mL
